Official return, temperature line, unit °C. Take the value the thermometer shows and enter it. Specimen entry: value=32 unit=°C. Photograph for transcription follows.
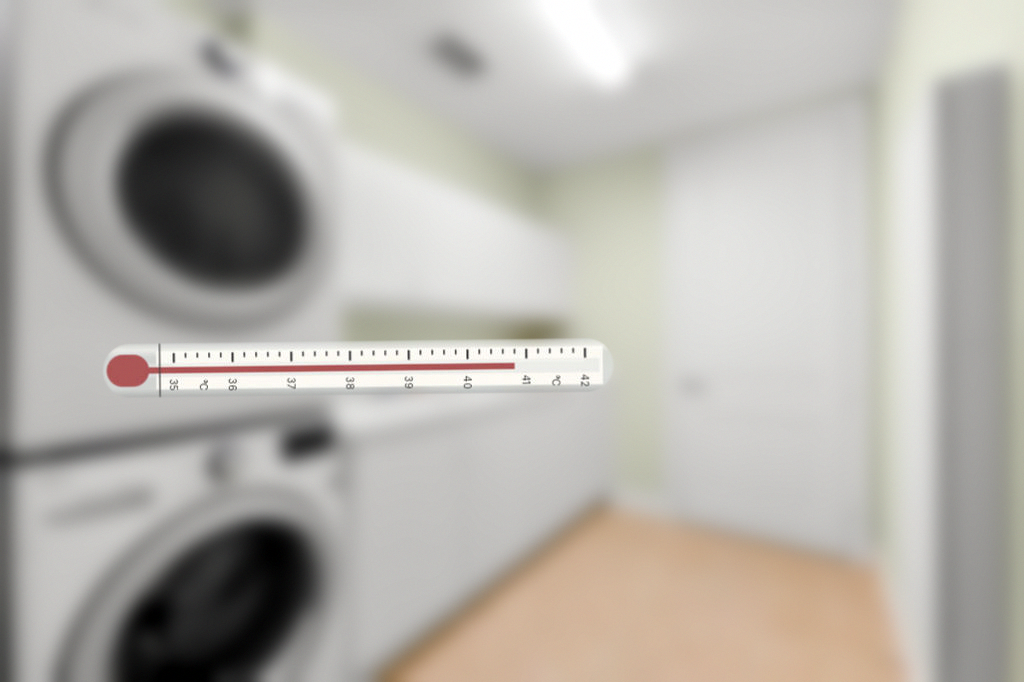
value=40.8 unit=°C
